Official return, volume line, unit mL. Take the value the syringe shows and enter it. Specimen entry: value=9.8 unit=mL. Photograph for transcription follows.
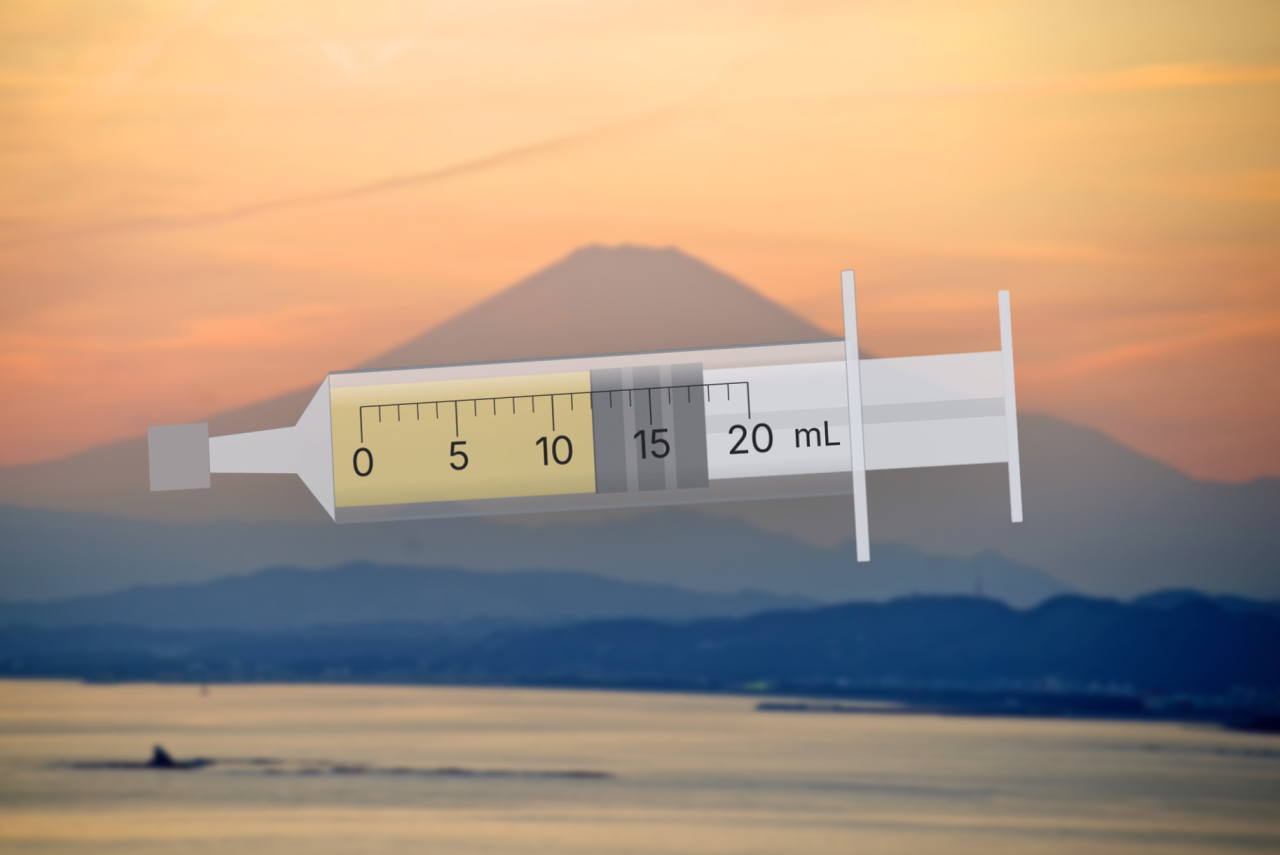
value=12 unit=mL
